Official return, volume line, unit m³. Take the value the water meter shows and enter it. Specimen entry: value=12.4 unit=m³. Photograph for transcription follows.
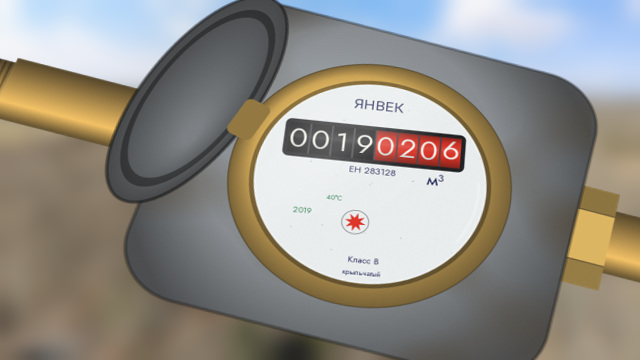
value=19.0206 unit=m³
